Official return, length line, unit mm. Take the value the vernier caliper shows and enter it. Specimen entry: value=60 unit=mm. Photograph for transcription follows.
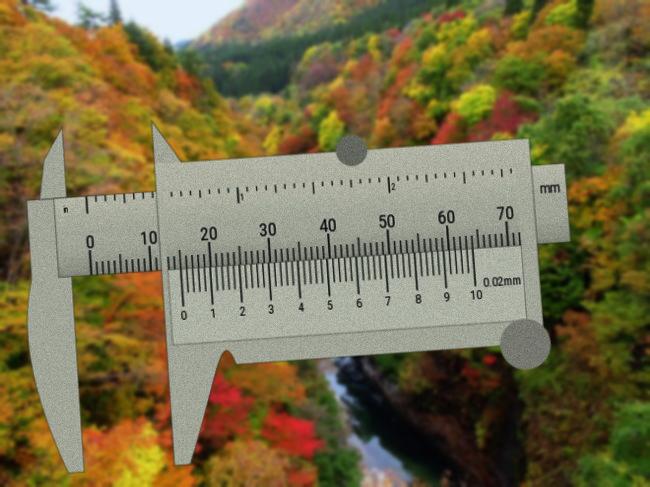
value=15.0 unit=mm
